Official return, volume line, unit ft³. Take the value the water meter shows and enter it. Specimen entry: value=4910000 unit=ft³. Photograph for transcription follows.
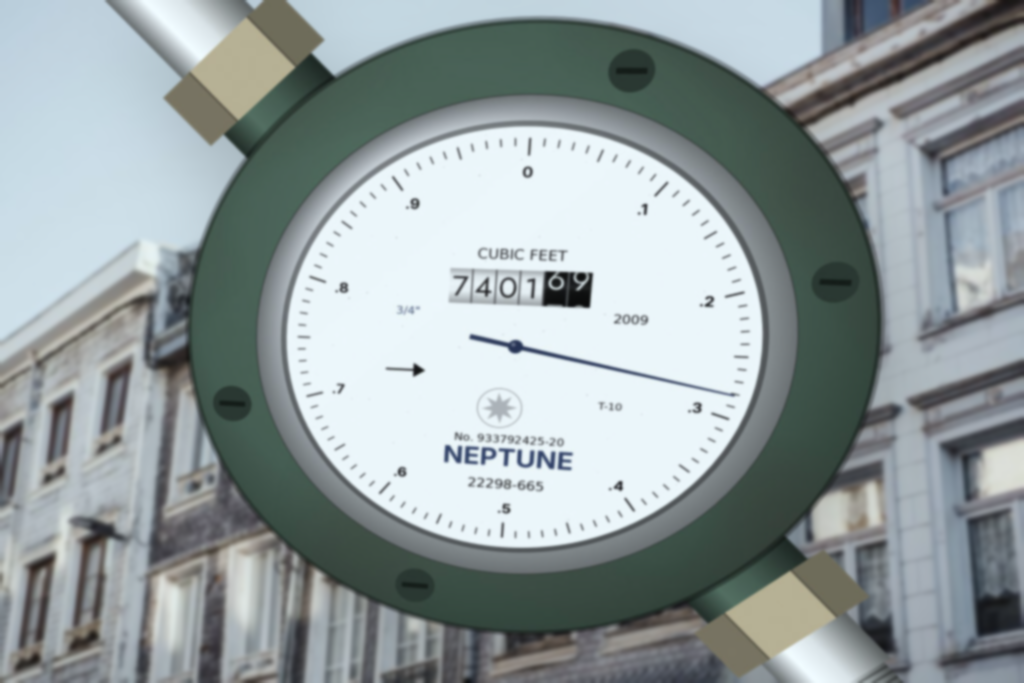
value=740169.28 unit=ft³
